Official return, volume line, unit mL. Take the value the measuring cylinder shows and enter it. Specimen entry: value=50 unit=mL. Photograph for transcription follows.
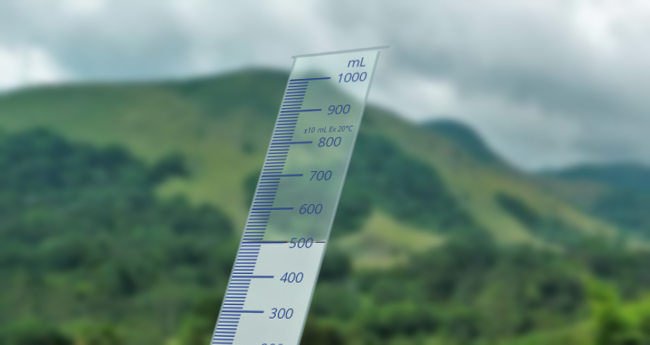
value=500 unit=mL
